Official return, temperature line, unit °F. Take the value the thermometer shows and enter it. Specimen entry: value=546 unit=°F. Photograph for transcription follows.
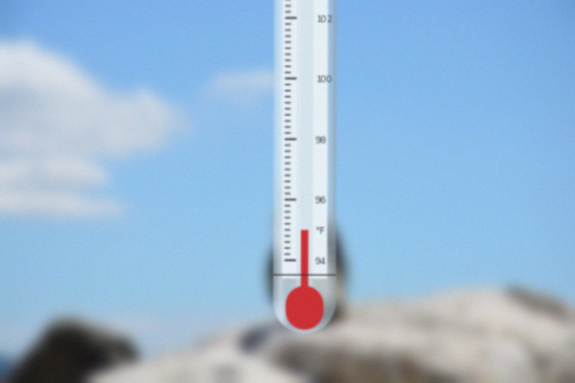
value=95 unit=°F
